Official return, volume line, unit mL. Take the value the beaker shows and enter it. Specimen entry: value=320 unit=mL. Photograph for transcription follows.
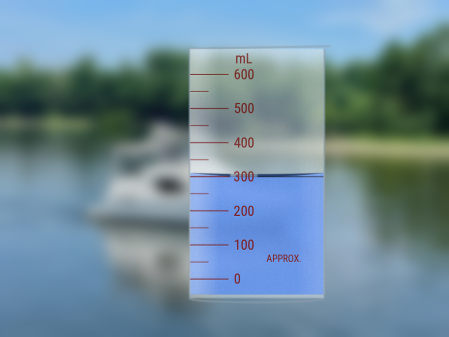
value=300 unit=mL
